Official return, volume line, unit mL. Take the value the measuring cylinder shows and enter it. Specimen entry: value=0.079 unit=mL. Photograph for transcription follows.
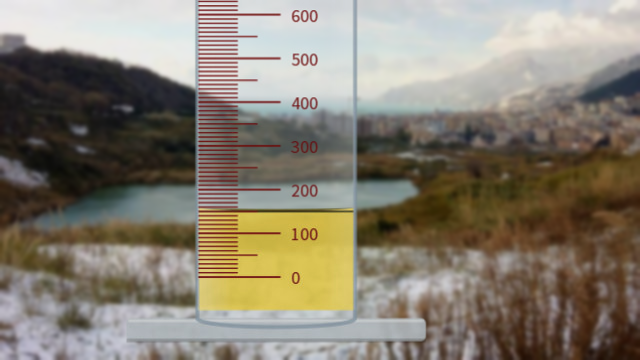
value=150 unit=mL
